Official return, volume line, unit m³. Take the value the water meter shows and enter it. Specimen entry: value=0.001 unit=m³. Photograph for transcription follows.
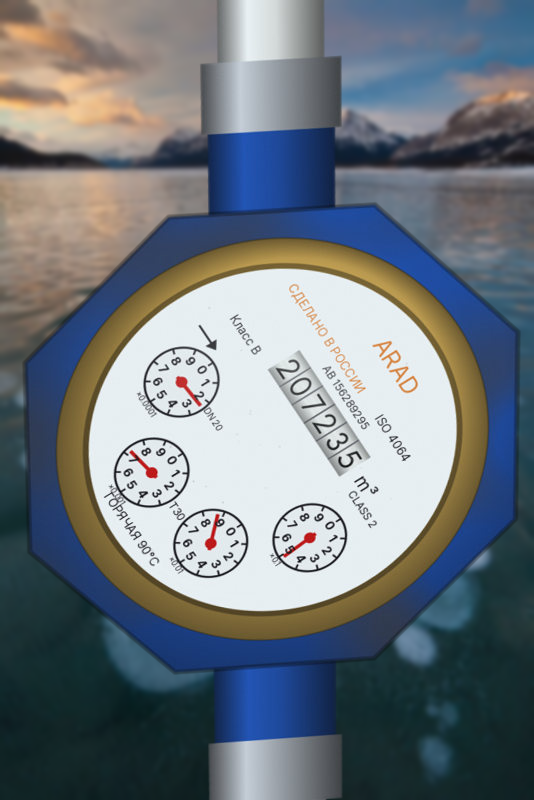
value=207235.4872 unit=m³
